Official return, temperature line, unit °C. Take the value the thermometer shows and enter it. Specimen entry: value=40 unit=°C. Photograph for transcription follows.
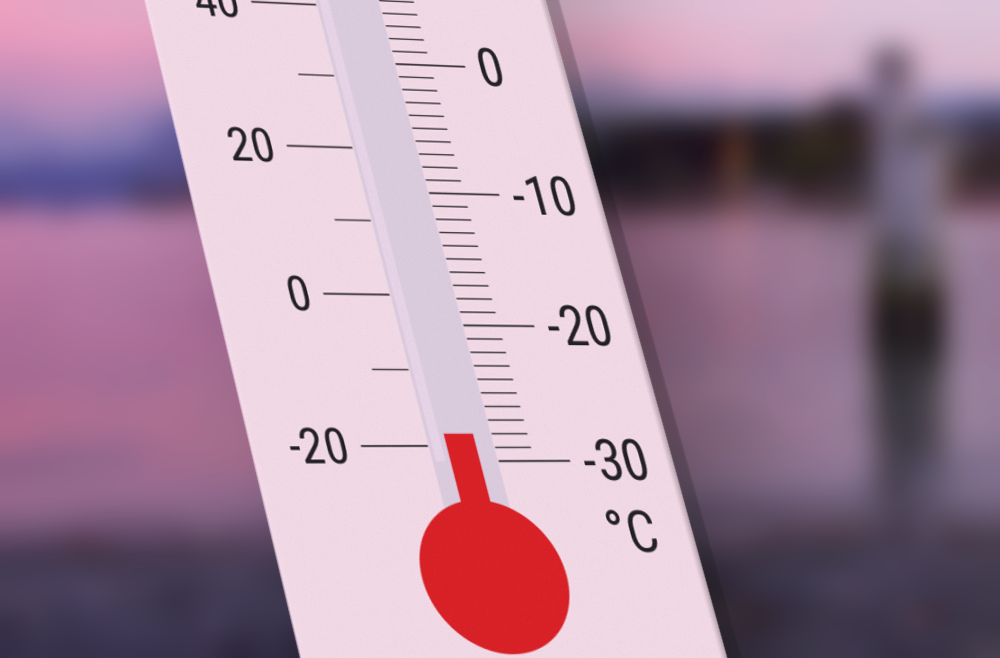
value=-28 unit=°C
